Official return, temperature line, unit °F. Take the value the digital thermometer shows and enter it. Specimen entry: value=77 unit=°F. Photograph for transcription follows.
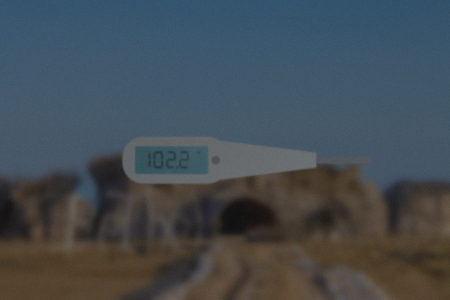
value=102.2 unit=°F
